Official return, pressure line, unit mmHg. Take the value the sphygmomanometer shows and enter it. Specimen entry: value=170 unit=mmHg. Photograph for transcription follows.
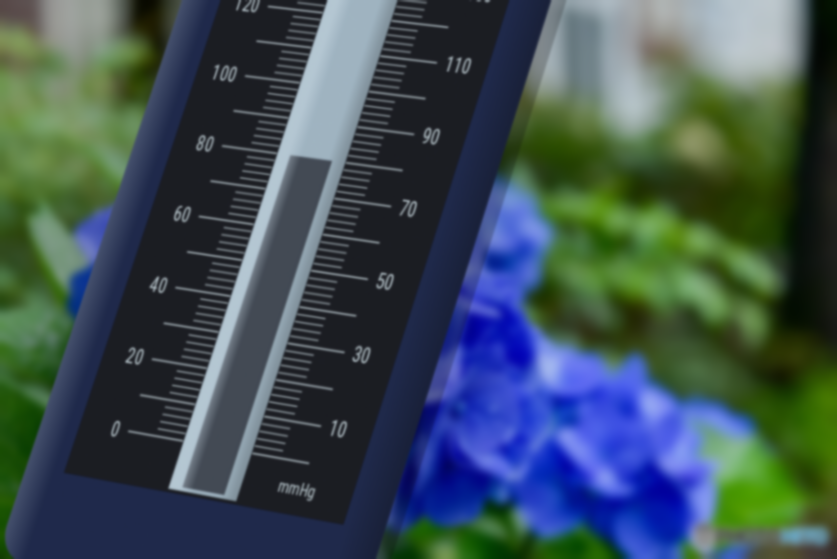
value=80 unit=mmHg
